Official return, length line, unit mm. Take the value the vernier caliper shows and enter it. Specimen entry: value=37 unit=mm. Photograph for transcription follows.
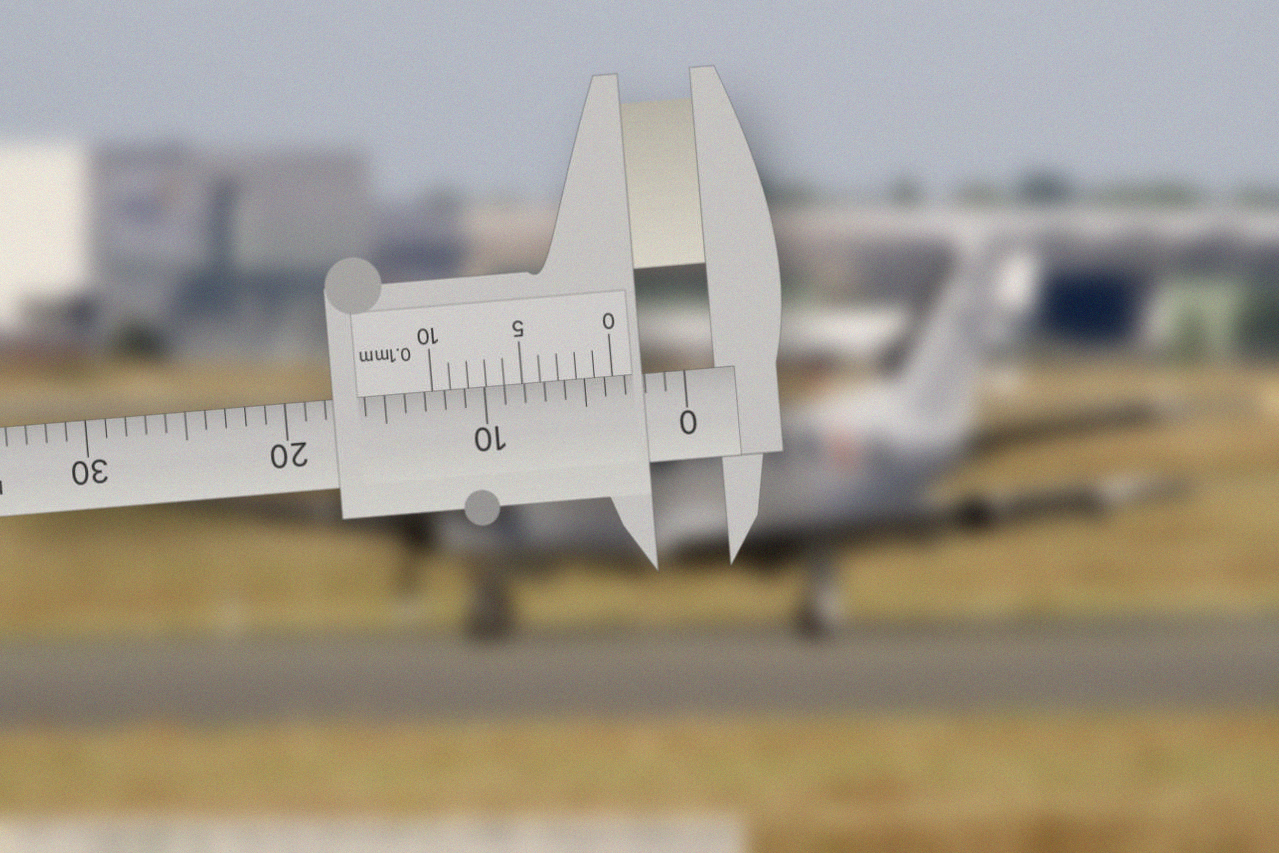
value=3.6 unit=mm
